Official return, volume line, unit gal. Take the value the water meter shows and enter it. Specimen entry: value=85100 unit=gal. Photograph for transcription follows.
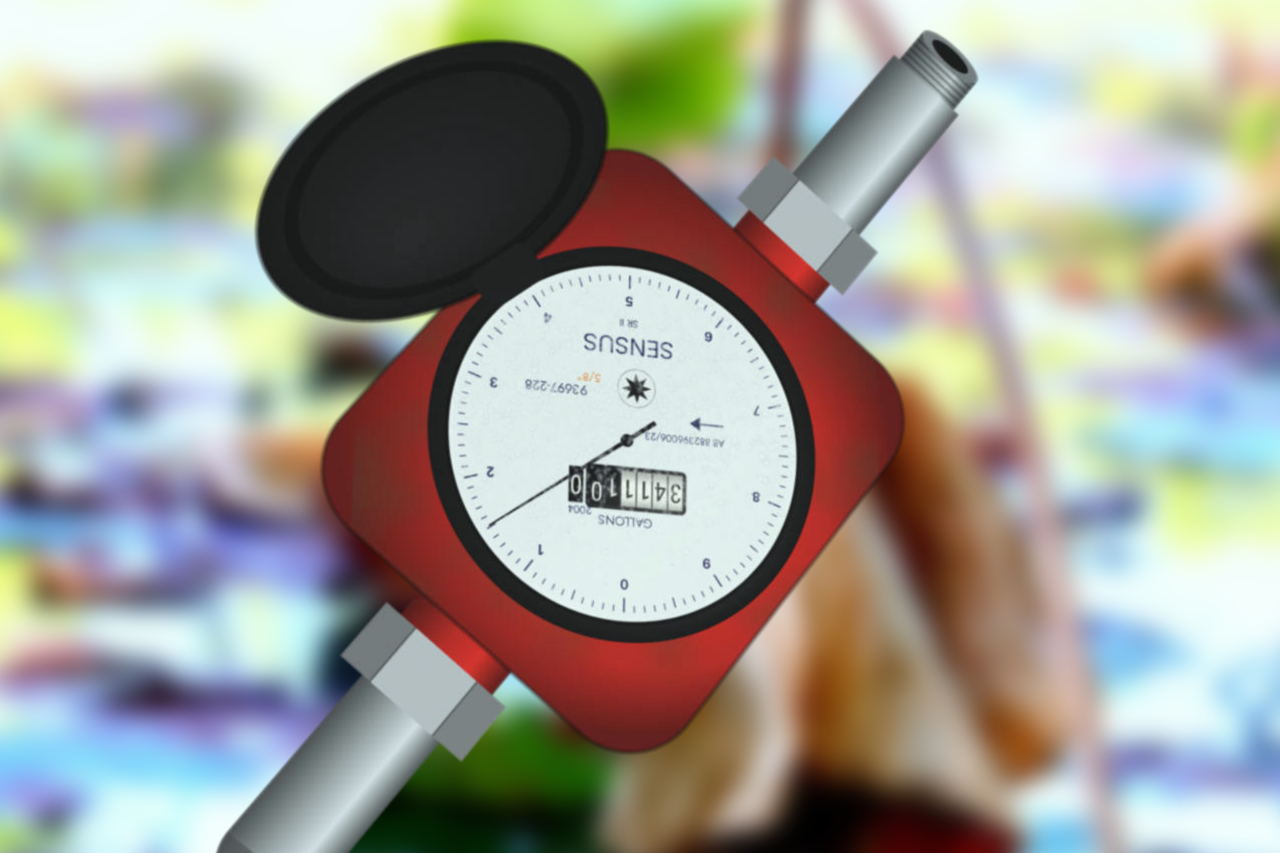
value=3411101.5 unit=gal
